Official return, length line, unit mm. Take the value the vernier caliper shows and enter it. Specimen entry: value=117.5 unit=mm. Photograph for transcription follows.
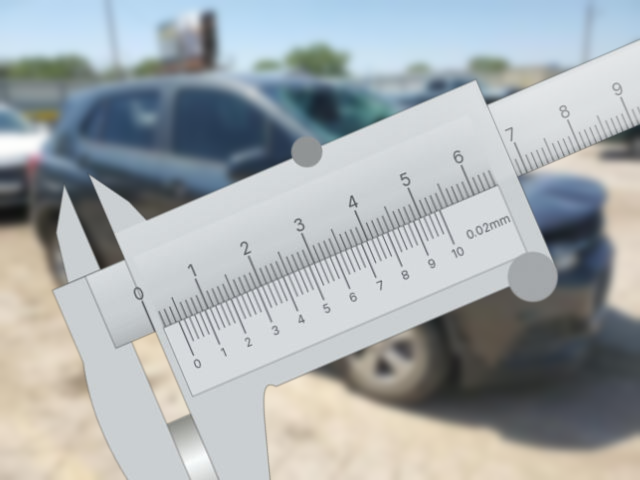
value=4.5 unit=mm
